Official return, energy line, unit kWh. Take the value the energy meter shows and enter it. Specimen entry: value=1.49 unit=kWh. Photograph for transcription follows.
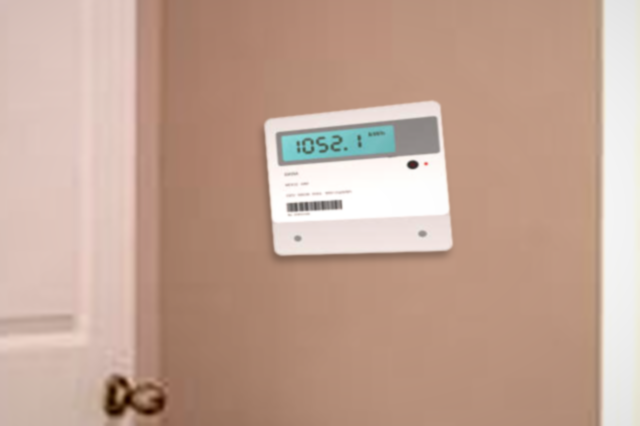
value=1052.1 unit=kWh
